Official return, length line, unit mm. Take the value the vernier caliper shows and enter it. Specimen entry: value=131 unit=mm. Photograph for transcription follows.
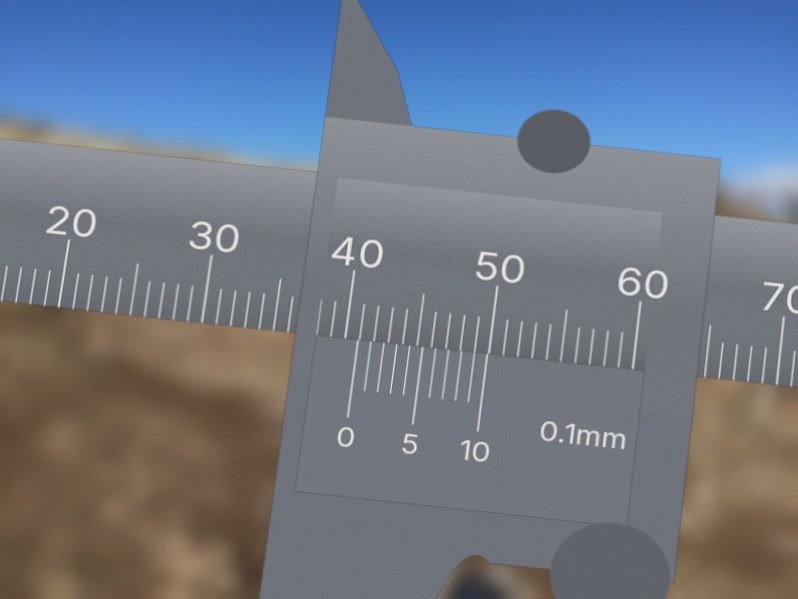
value=40.9 unit=mm
